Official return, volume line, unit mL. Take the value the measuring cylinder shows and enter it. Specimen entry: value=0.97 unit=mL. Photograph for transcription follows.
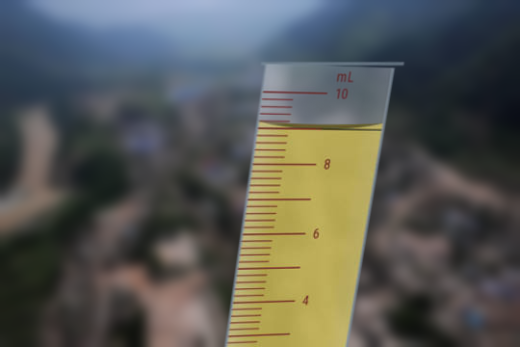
value=9 unit=mL
